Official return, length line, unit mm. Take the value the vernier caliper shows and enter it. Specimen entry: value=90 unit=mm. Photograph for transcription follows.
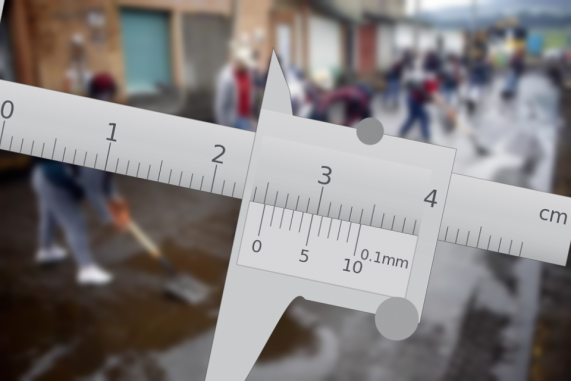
value=25.1 unit=mm
